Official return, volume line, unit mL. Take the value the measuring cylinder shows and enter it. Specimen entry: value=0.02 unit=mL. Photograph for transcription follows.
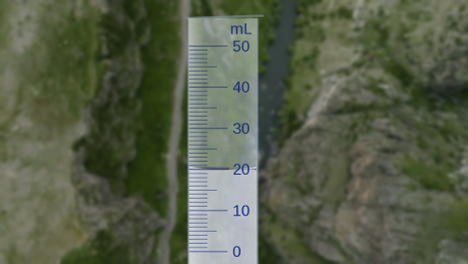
value=20 unit=mL
